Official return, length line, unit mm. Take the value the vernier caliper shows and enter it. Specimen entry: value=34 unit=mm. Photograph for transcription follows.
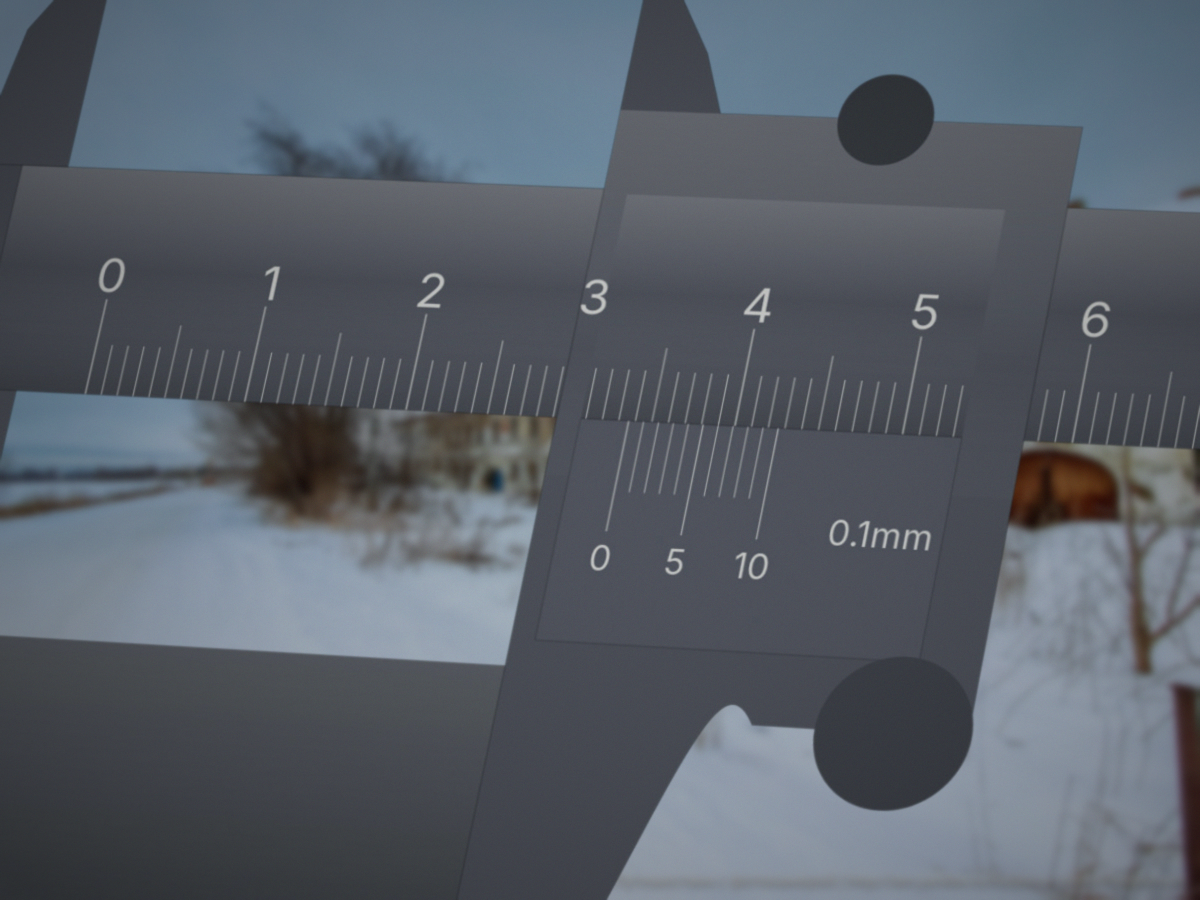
value=33.6 unit=mm
